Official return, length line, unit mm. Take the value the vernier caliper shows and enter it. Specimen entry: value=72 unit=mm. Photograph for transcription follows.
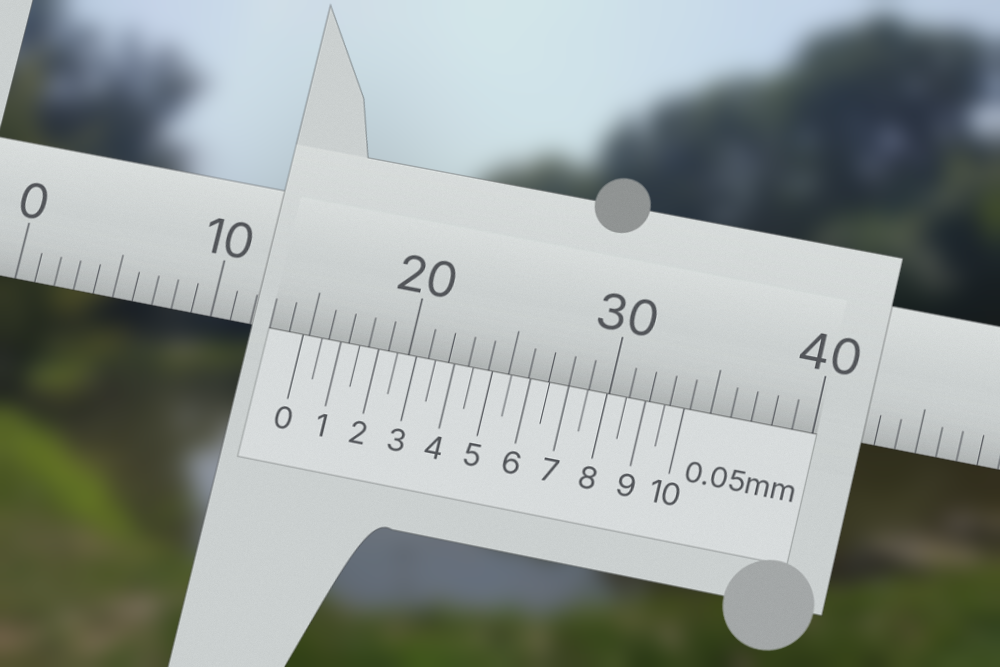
value=14.7 unit=mm
